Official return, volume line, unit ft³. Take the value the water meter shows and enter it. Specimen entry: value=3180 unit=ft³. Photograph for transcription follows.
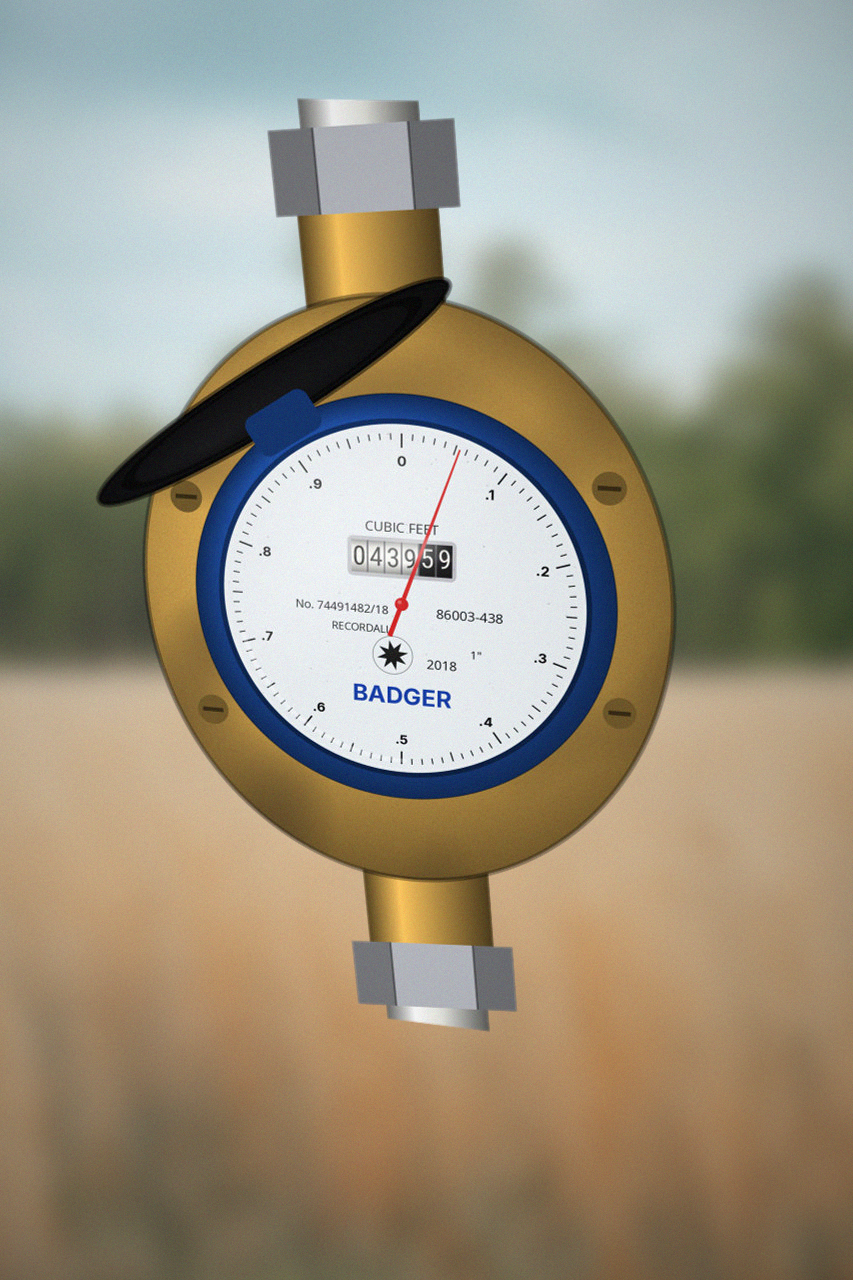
value=43959.05 unit=ft³
